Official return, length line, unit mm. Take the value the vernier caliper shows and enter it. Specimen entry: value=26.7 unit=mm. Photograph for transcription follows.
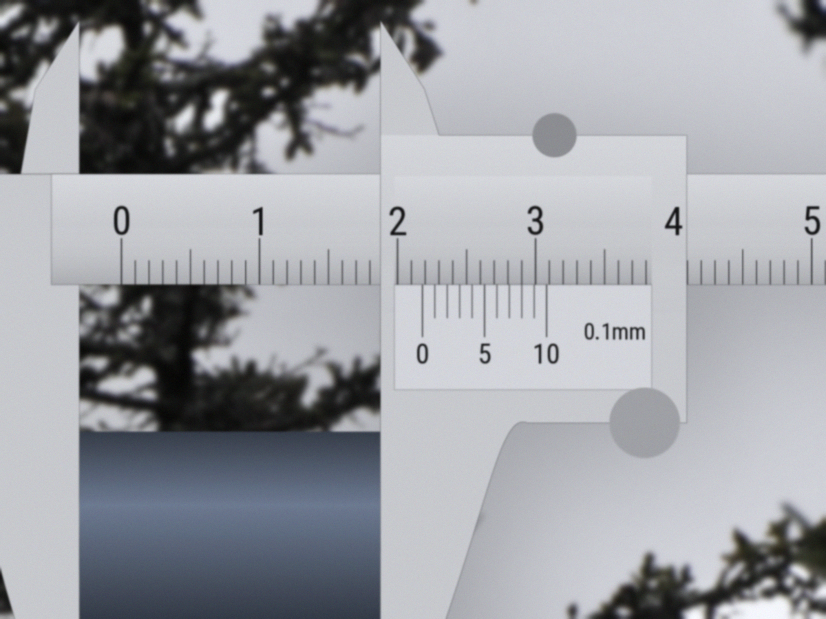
value=21.8 unit=mm
